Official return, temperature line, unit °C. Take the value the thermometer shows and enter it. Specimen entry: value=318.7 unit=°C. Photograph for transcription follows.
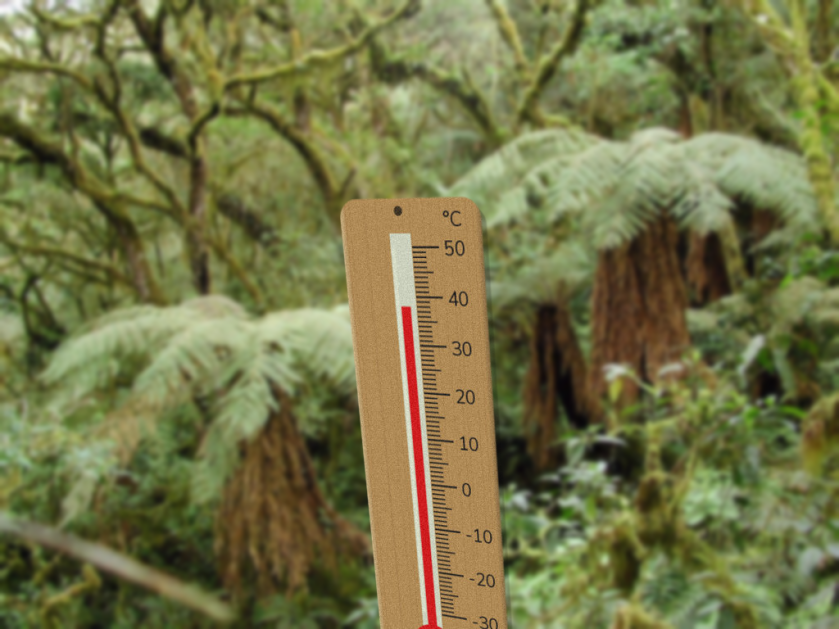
value=38 unit=°C
